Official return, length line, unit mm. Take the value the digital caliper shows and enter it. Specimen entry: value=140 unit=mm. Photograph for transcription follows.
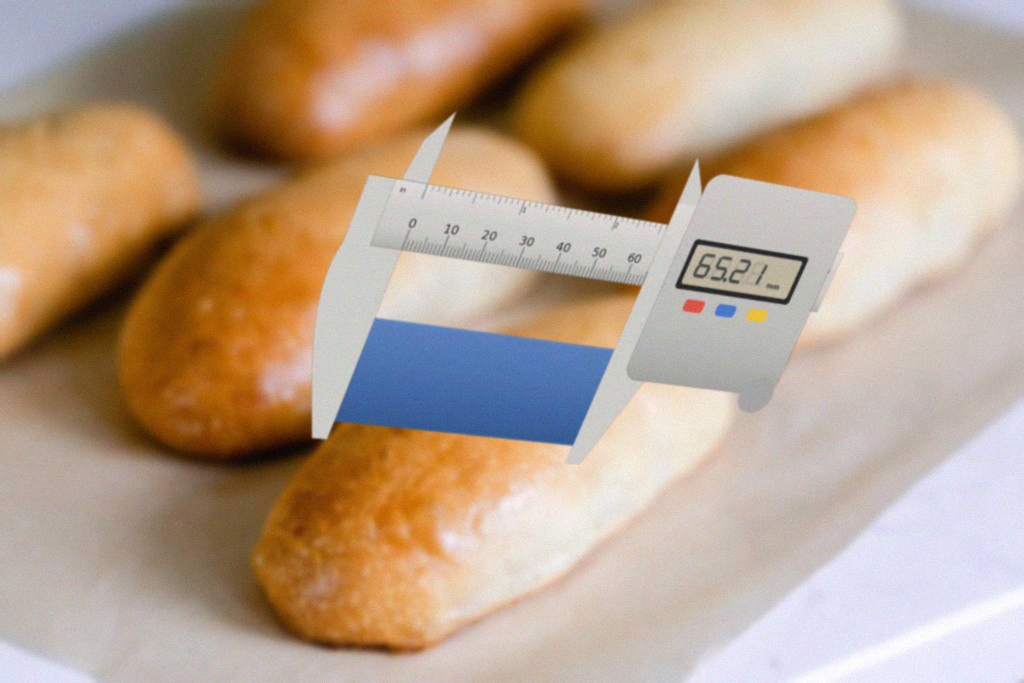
value=65.21 unit=mm
